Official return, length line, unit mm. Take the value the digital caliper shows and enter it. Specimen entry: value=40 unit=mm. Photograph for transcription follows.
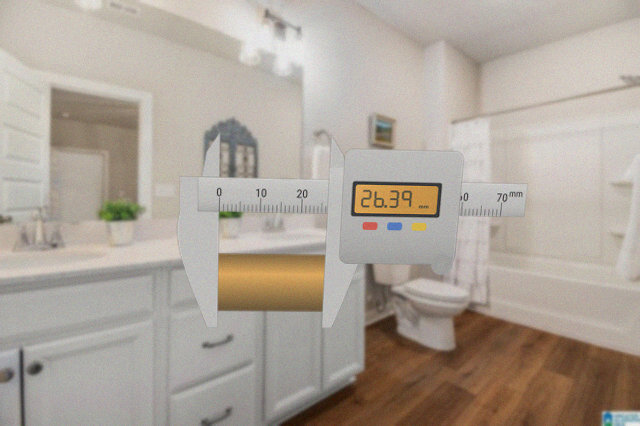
value=26.39 unit=mm
